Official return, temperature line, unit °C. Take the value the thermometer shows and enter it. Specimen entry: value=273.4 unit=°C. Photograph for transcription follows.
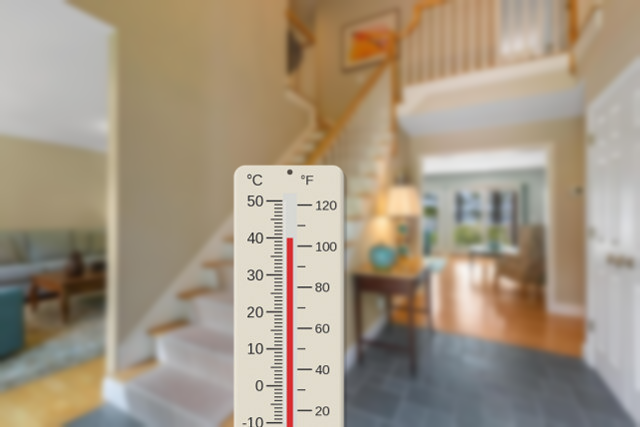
value=40 unit=°C
